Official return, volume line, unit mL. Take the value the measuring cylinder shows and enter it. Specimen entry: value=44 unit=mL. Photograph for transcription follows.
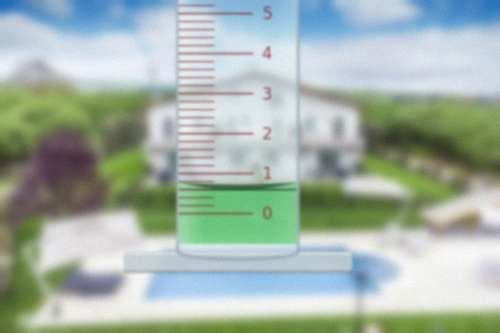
value=0.6 unit=mL
